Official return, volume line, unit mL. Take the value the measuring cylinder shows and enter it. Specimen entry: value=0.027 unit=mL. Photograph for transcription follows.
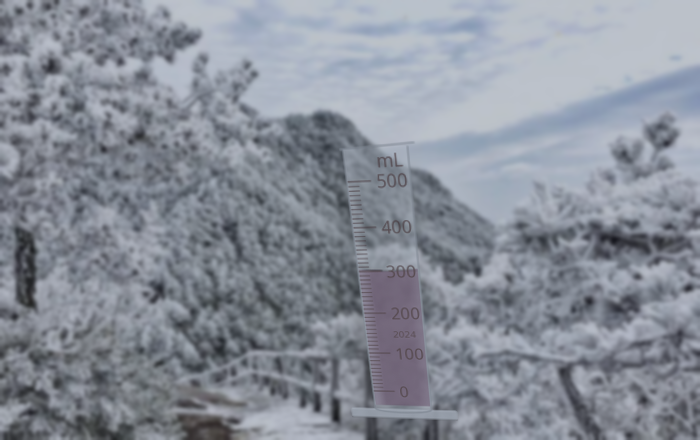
value=300 unit=mL
